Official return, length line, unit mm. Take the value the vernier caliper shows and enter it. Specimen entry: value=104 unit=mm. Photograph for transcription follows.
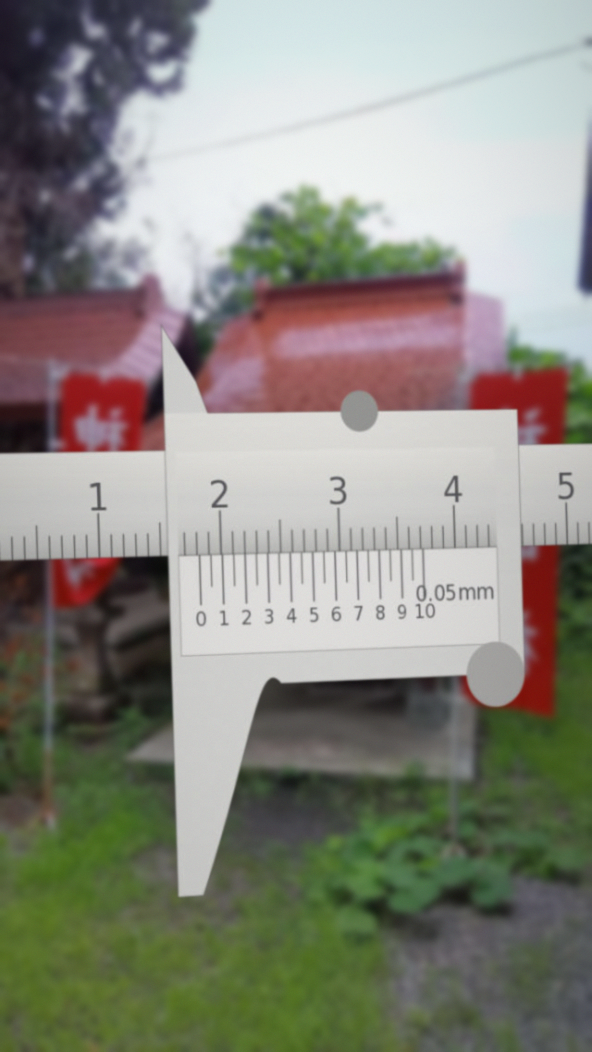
value=18.2 unit=mm
